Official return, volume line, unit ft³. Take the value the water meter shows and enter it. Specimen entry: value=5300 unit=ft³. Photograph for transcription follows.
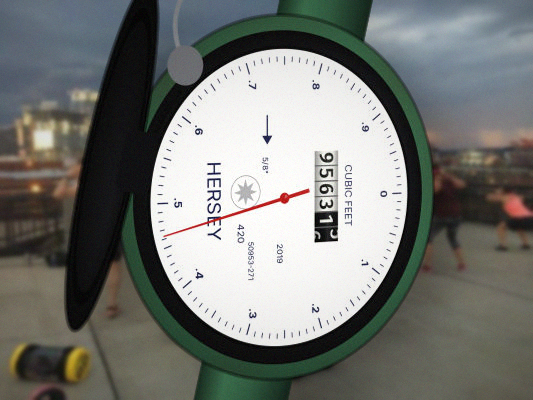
value=956315.46 unit=ft³
